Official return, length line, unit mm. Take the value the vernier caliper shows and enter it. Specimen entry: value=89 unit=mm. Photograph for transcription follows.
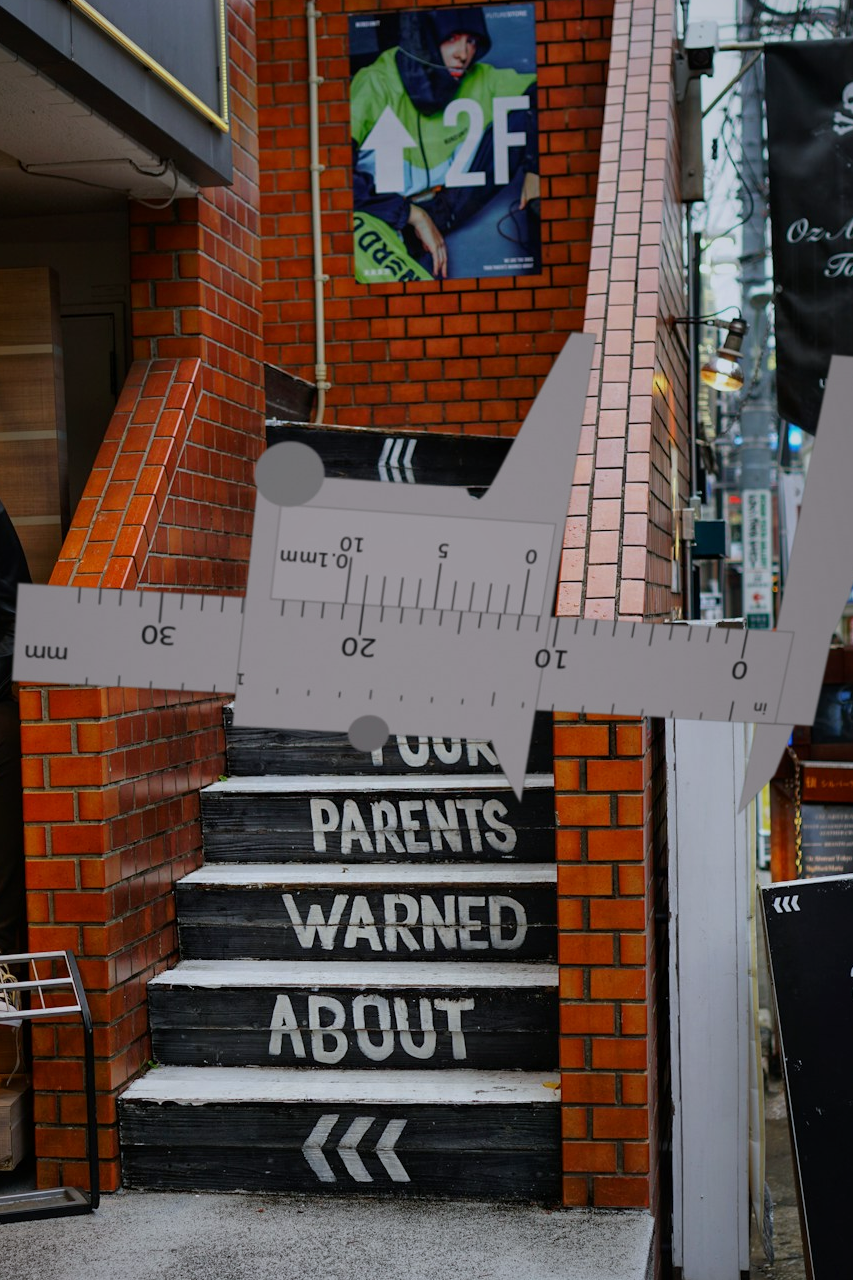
value=11.9 unit=mm
